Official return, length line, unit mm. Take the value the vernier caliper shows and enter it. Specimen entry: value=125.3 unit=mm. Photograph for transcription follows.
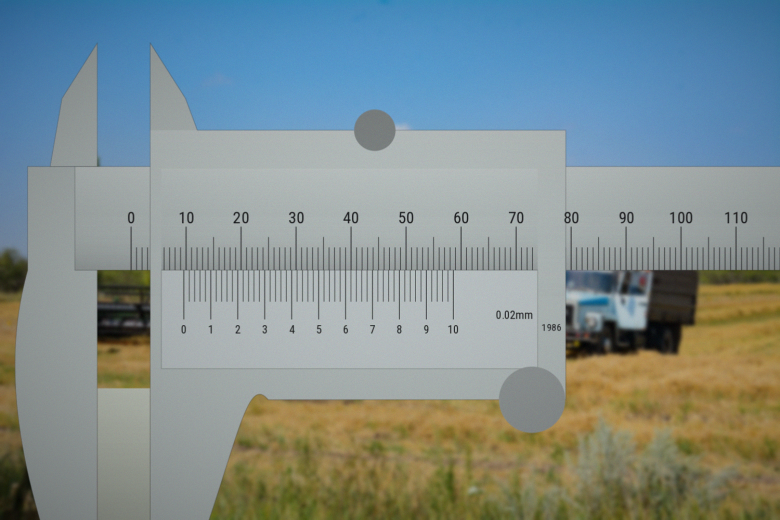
value=9.6 unit=mm
